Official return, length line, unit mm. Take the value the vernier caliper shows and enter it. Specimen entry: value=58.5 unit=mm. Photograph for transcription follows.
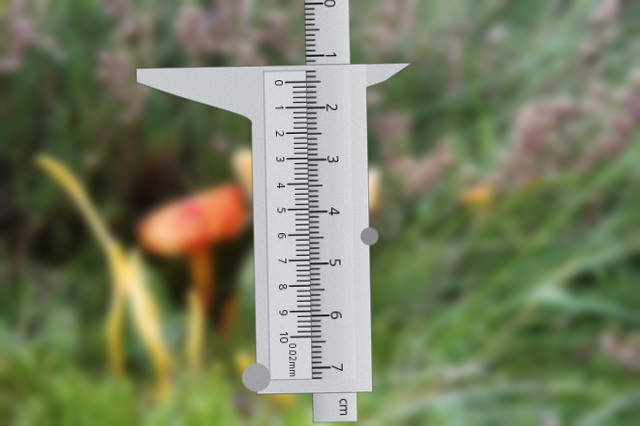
value=15.0 unit=mm
